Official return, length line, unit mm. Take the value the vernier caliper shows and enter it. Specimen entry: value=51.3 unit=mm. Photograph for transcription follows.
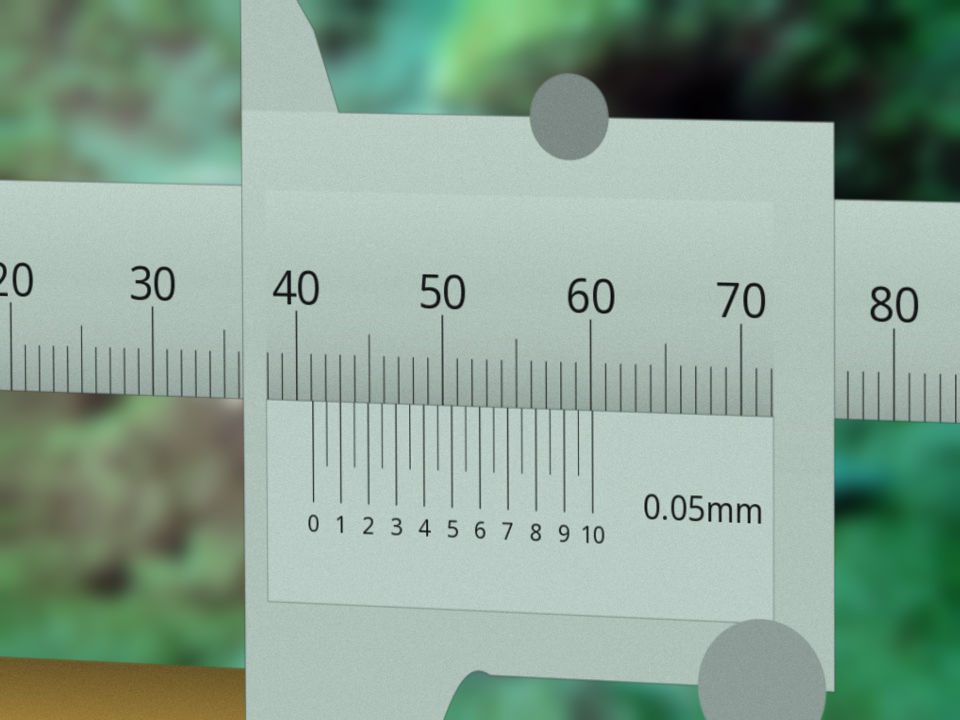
value=41.1 unit=mm
